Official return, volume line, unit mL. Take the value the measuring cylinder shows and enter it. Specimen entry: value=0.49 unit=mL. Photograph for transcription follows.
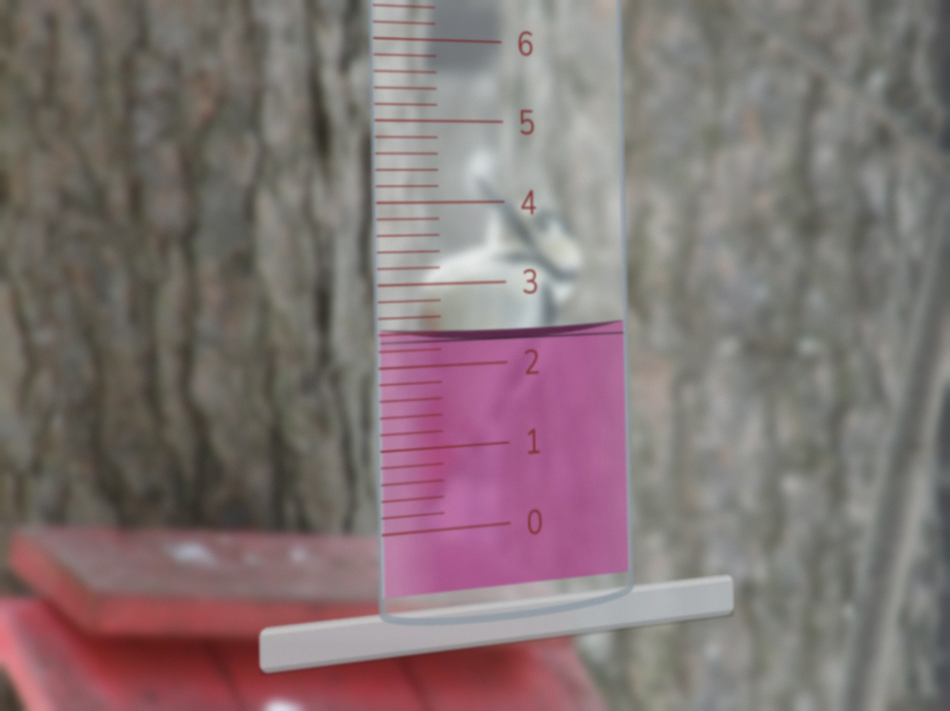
value=2.3 unit=mL
